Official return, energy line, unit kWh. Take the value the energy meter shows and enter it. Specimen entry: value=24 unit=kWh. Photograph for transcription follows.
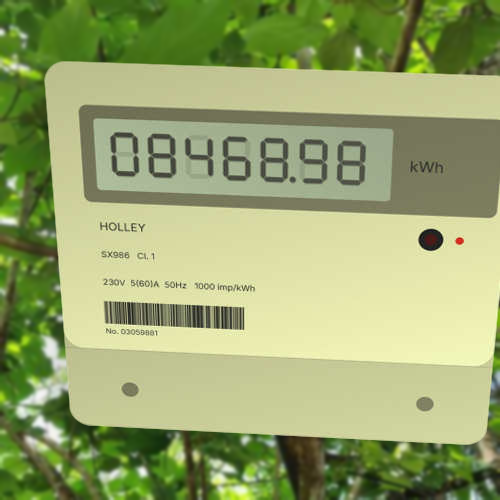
value=8468.98 unit=kWh
